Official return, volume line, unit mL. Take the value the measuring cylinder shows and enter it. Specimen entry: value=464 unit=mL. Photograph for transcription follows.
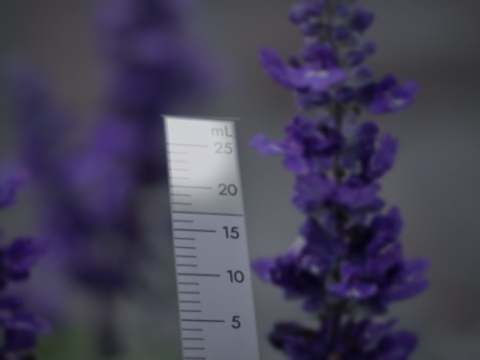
value=17 unit=mL
